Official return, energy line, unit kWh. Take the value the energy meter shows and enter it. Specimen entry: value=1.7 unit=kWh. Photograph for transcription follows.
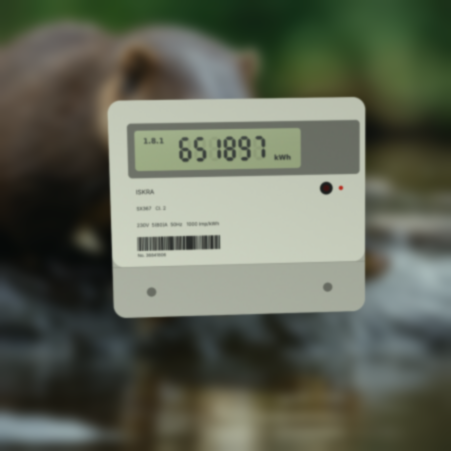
value=651897 unit=kWh
